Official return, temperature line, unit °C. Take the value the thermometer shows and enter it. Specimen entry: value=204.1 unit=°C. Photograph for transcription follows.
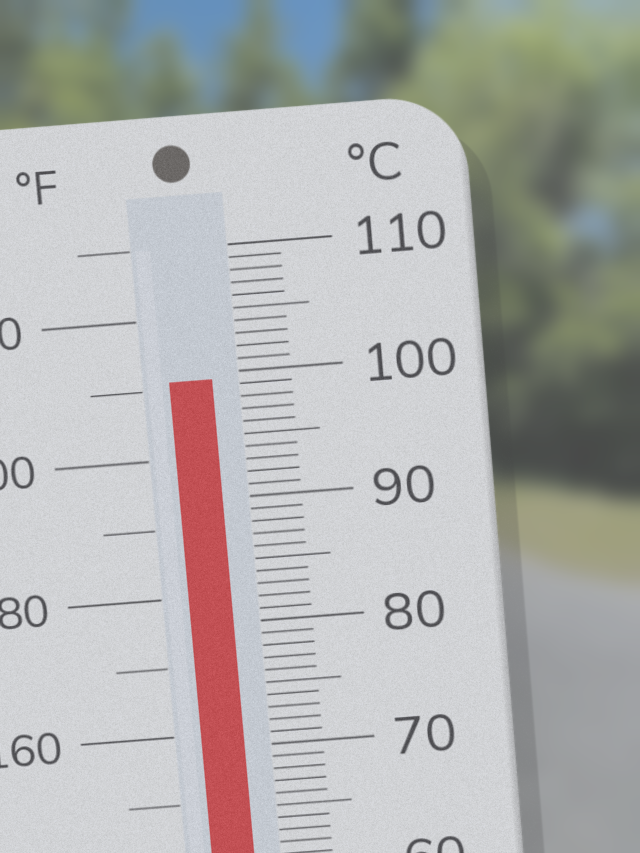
value=99.5 unit=°C
